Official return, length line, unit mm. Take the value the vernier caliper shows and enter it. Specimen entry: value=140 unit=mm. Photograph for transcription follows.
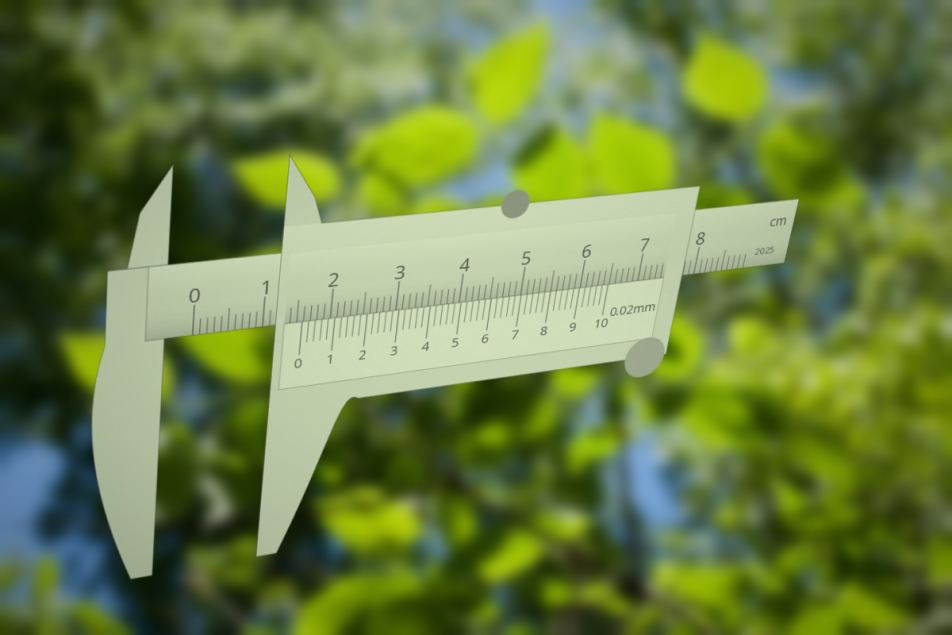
value=15.8 unit=mm
